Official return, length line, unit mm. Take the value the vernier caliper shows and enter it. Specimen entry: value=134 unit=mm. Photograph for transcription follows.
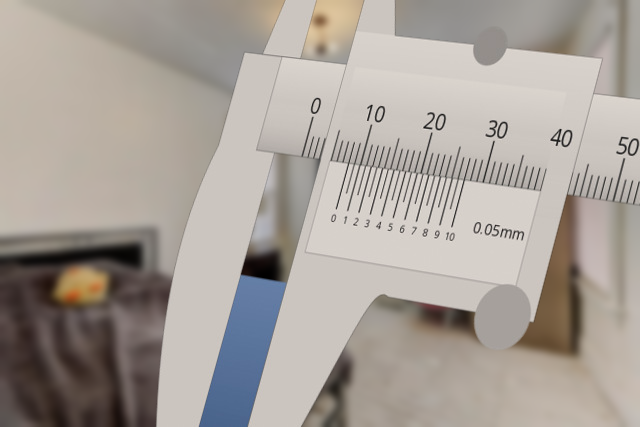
value=8.0 unit=mm
